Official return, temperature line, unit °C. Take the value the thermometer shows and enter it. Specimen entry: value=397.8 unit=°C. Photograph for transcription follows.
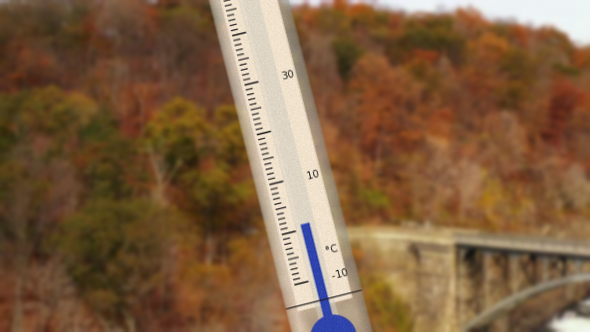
value=1 unit=°C
